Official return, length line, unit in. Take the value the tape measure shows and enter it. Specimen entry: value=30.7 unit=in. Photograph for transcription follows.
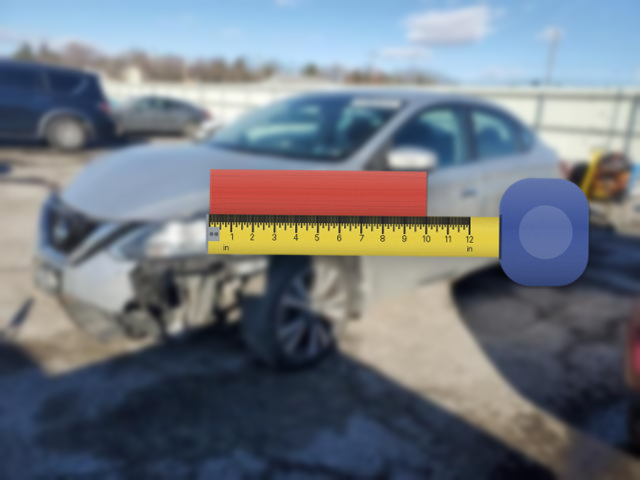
value=10 unit=in
